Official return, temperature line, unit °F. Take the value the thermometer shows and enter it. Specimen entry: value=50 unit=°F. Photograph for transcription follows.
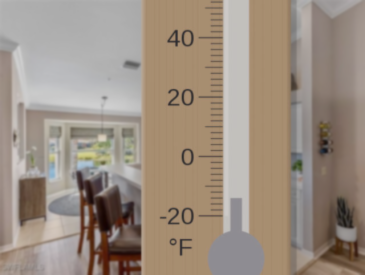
value=-14 unit=°F
